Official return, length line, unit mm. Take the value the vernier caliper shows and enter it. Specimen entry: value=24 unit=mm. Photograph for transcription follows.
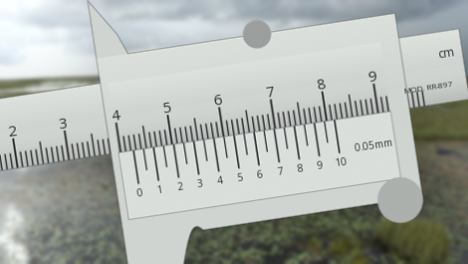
value=42.5 unit=mm
